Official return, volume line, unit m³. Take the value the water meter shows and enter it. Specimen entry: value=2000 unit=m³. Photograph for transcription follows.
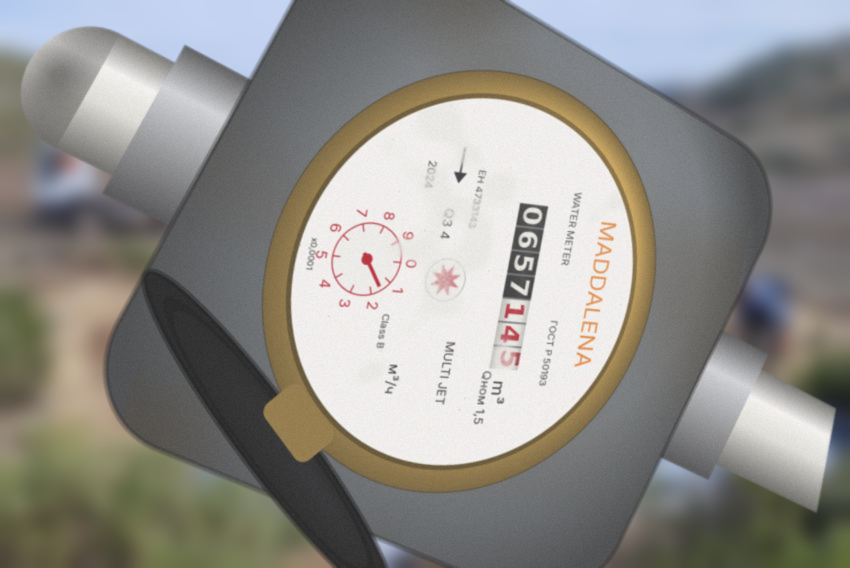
value=657.1451 unit=m³
